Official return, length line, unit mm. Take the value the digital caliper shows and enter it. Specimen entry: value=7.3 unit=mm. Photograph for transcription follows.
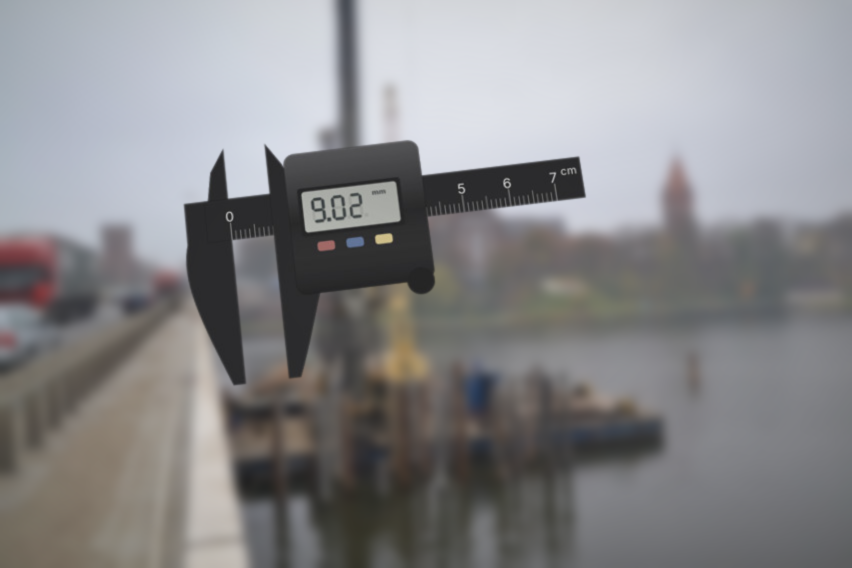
value=9.02 unit=mm
